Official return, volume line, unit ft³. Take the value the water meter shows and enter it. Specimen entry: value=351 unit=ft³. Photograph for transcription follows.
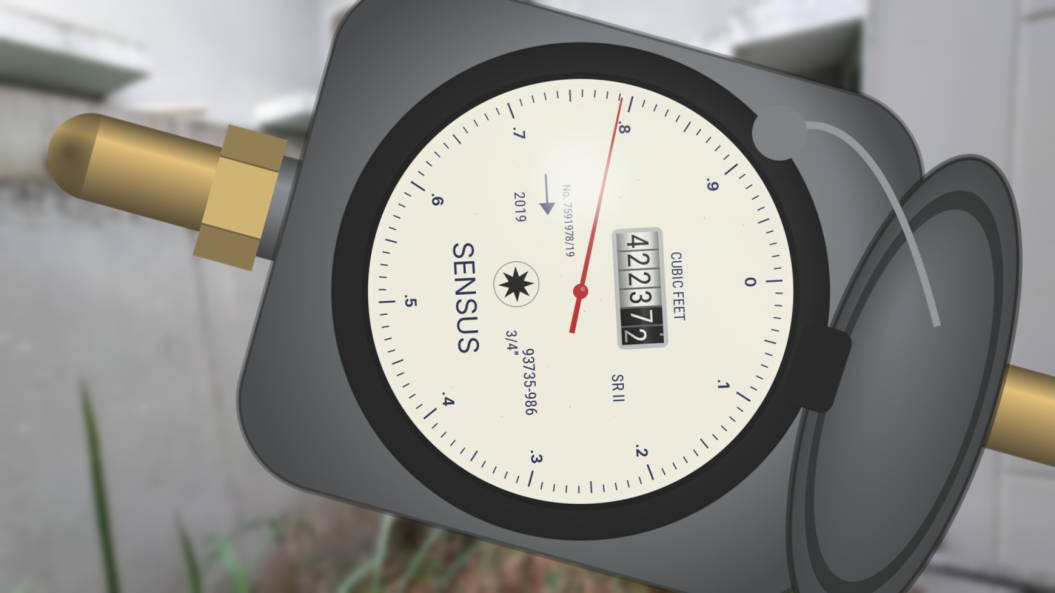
value=422371.79 unit=ft³
